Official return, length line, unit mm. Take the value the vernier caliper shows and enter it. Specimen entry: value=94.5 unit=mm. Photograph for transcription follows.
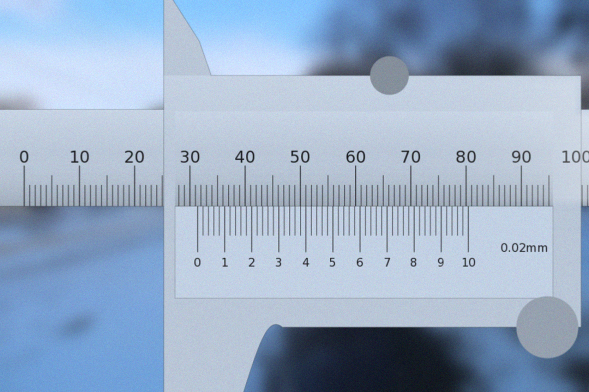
value=31.4 unit=mm
